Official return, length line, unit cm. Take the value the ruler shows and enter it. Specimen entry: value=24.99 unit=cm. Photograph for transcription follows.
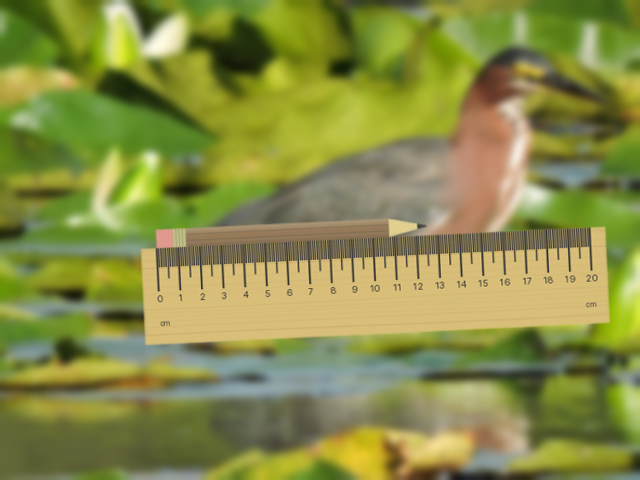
value=12.5 unit=cm
